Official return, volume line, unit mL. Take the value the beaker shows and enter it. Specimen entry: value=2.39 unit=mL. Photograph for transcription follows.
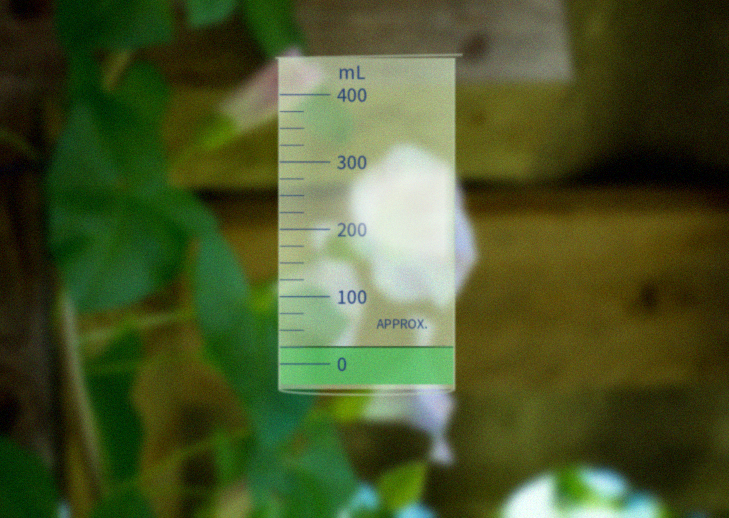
value=25 unit=mL
